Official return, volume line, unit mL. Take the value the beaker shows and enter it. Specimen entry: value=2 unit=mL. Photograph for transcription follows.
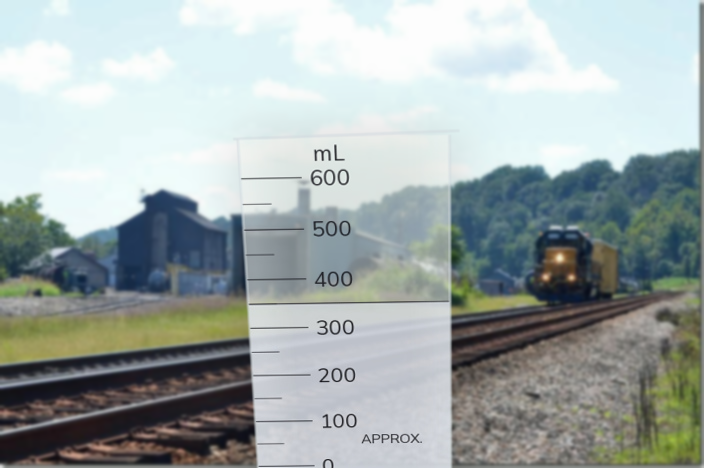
value=350 unit=mL
